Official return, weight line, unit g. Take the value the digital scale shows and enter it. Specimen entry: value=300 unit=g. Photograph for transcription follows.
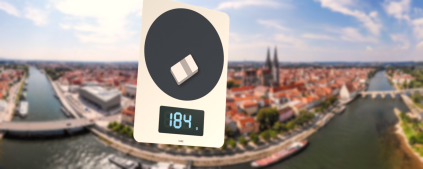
value=184 unit=g
